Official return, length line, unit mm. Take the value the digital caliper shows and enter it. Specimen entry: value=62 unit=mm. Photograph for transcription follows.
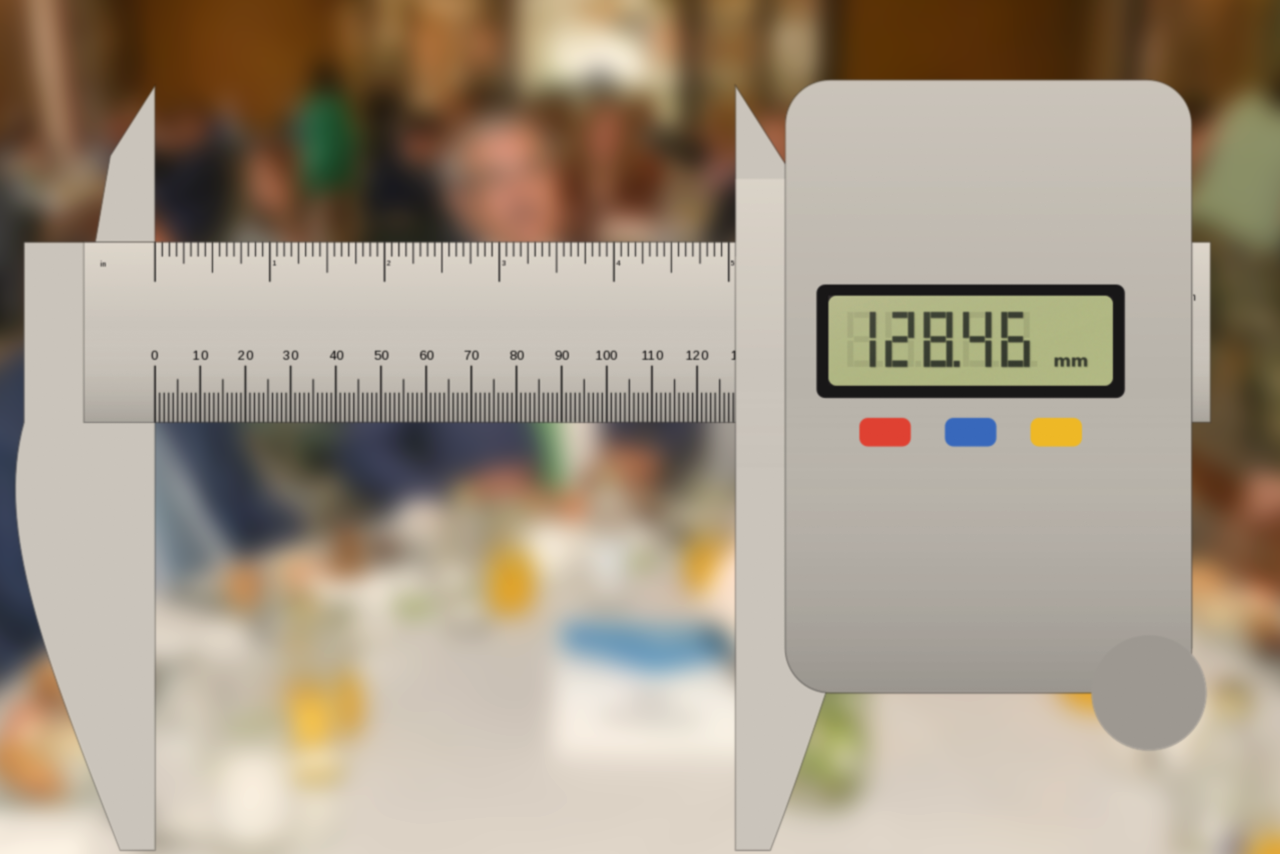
value=128.46 unit=mm
